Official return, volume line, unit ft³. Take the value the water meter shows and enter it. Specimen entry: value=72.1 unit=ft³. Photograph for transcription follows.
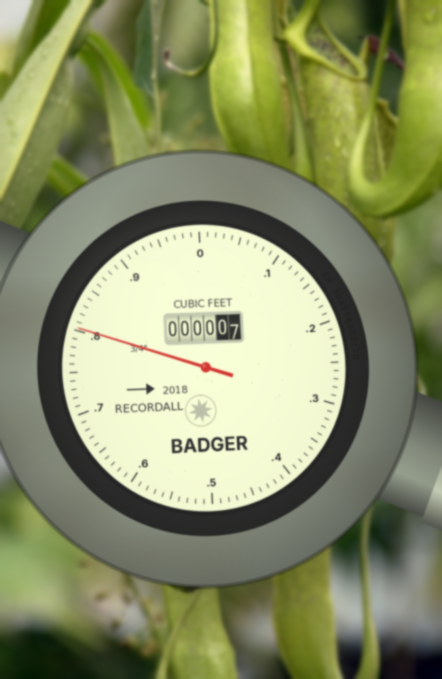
value=6.80 unit=ft³
